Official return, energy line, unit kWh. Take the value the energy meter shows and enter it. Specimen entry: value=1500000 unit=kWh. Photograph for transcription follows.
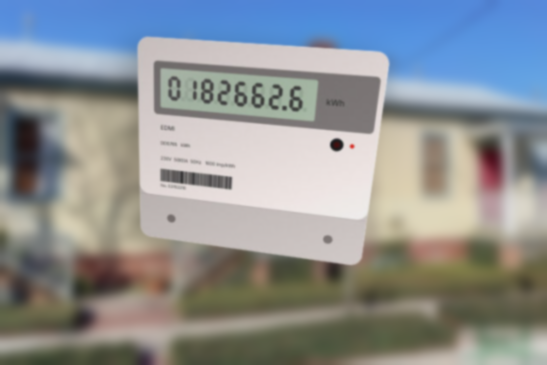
value=182662.6 unit=kWh
